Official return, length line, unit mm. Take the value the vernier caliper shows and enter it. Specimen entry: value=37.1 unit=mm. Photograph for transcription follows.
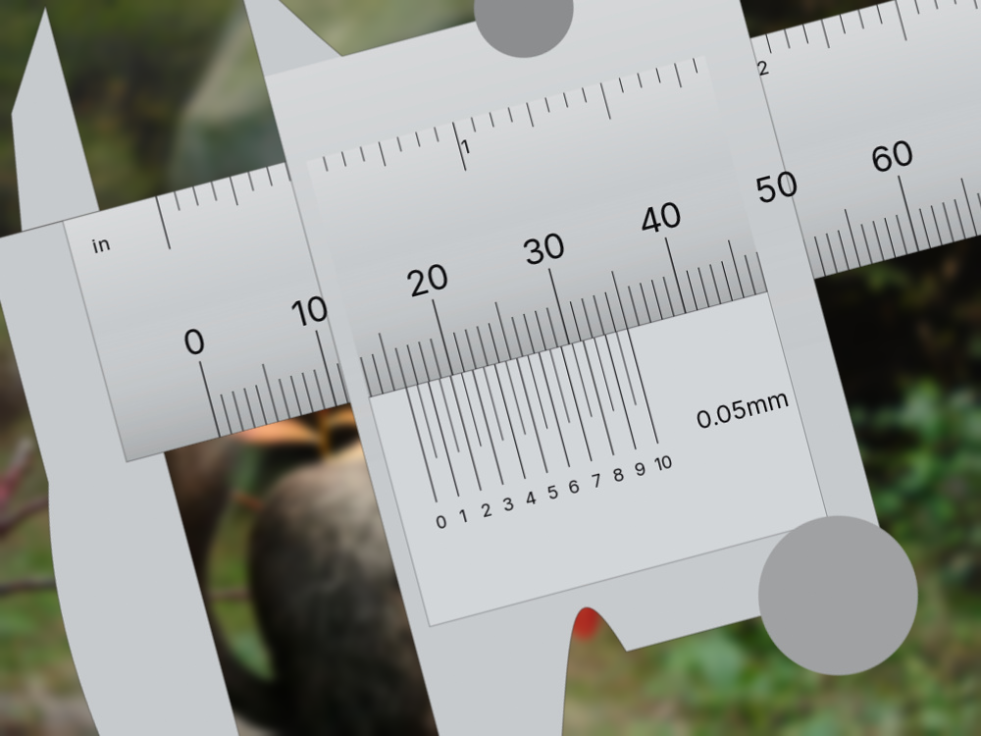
value=16.0 unit=mm
